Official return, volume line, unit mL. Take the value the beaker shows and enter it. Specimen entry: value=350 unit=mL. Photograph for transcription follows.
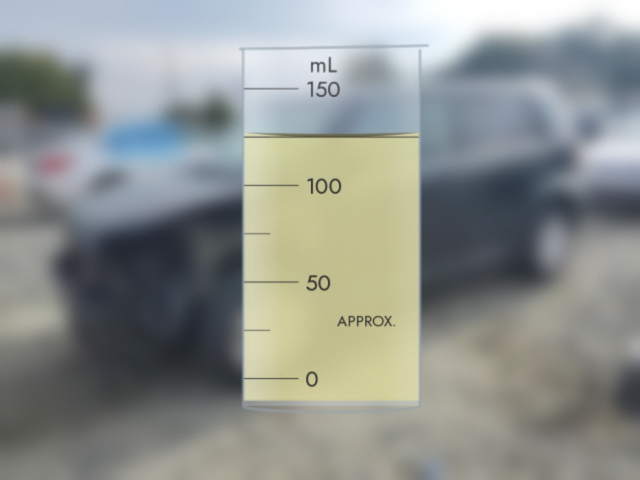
value=125 unit=mL
